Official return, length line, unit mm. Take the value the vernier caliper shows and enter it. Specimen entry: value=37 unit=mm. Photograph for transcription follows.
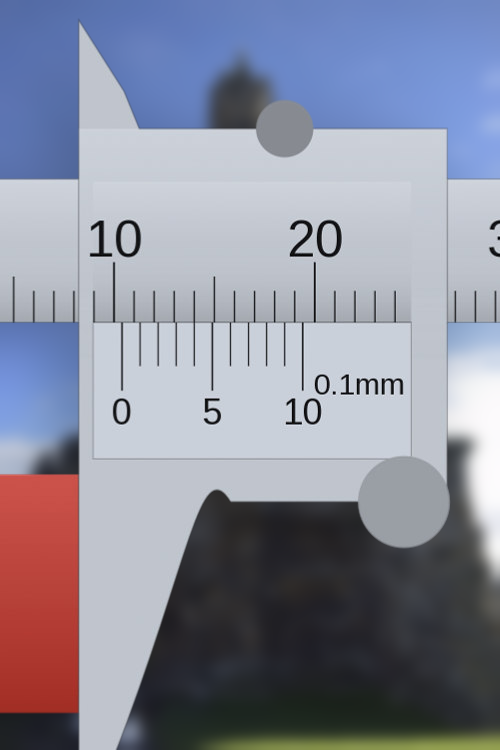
value=10.4 unit=mm
